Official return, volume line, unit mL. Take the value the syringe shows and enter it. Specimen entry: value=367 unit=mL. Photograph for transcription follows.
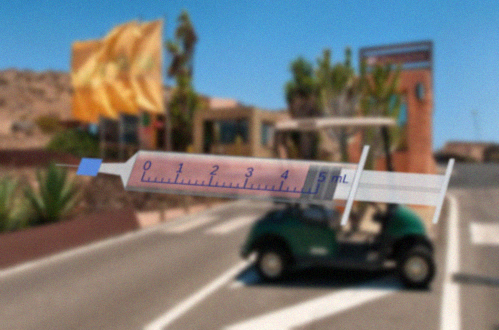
value=4.6 unit=mL
